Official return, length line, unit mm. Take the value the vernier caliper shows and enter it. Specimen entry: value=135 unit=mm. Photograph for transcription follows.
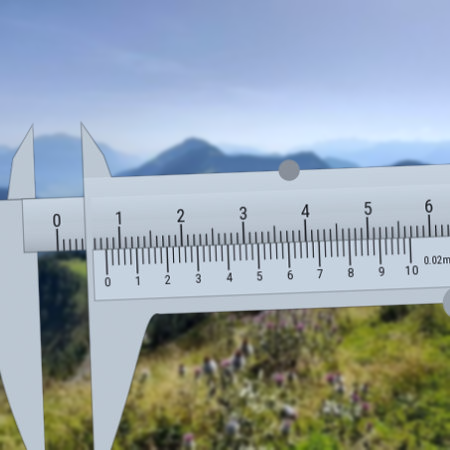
value=7.8 unit=mm
